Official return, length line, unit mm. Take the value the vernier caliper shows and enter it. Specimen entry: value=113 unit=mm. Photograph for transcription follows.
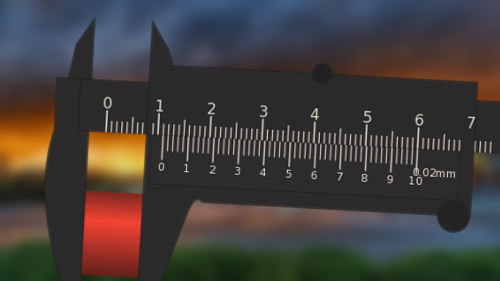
value=11.0 unit=mm
